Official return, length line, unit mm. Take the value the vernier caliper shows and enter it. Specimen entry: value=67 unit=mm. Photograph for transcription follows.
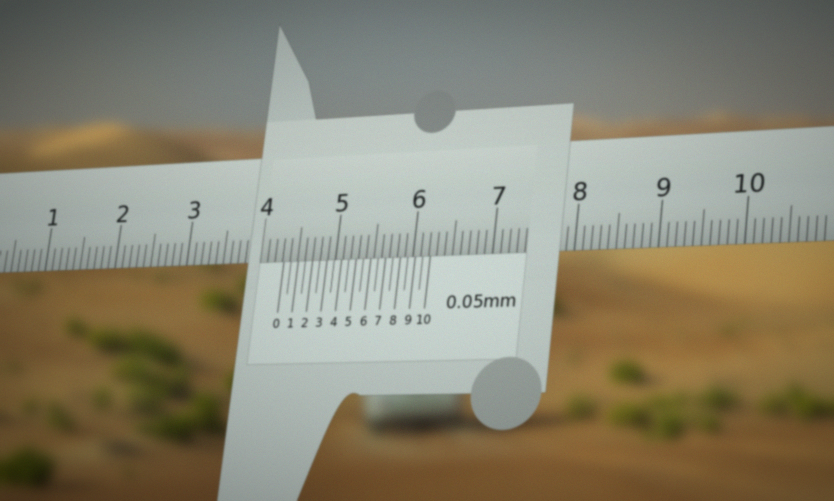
value=43.2 unit=mm
